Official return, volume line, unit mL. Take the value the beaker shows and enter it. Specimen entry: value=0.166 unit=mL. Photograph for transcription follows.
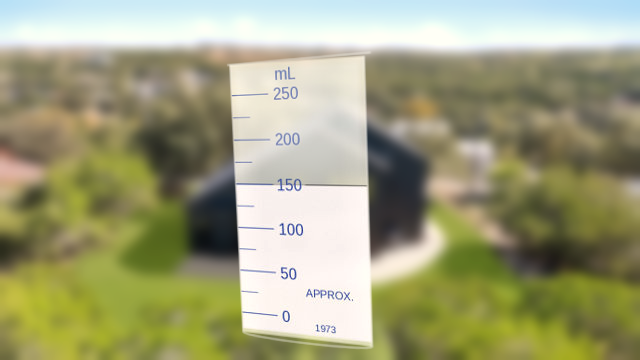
value=150 unit=mL
